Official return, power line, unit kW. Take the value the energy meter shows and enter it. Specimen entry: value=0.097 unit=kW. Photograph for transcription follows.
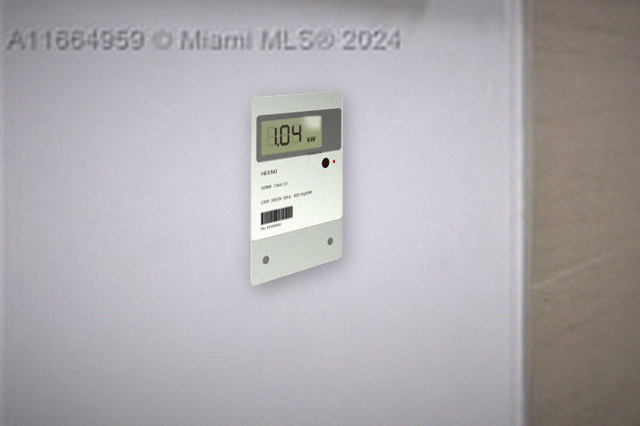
value=1.04 unit=kW
